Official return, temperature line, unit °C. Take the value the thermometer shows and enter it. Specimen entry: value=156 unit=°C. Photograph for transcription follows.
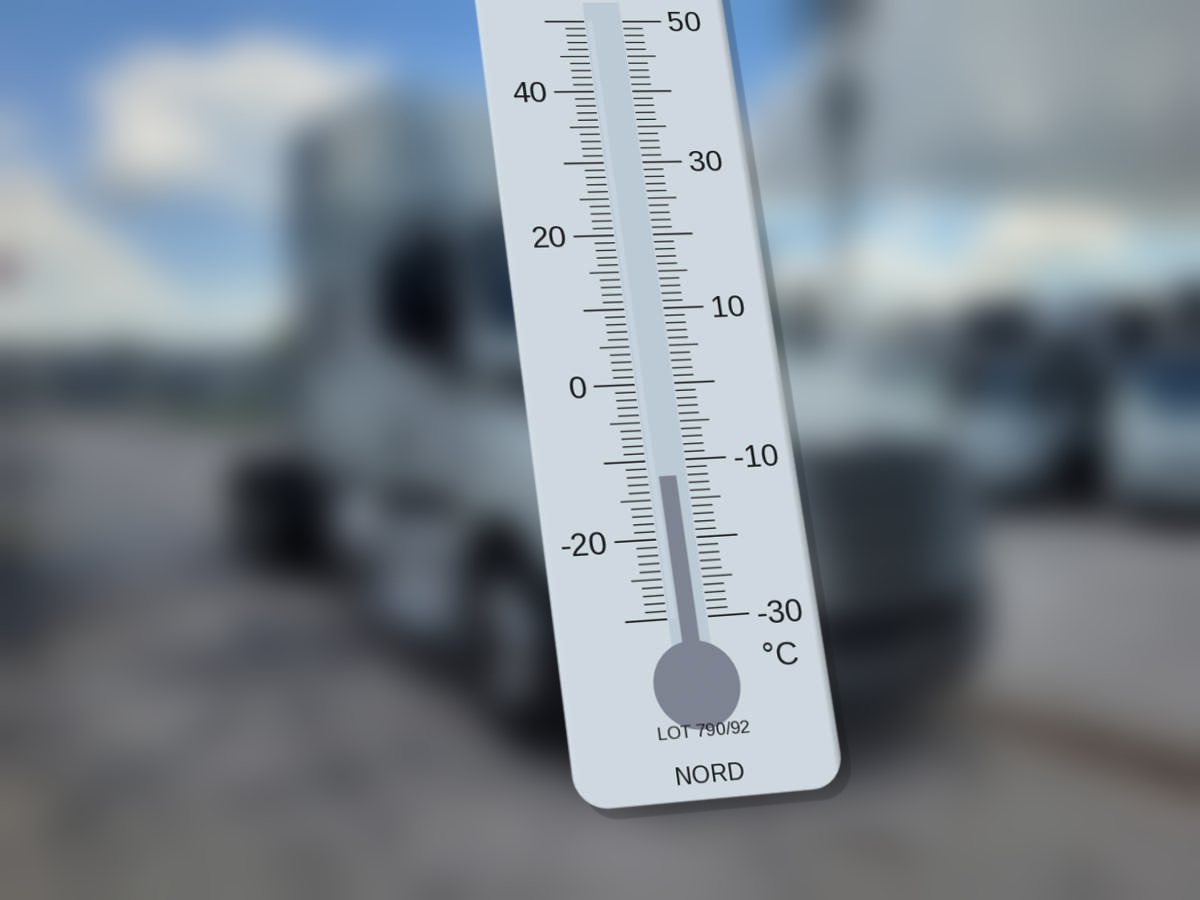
value=-12 unit=°C
